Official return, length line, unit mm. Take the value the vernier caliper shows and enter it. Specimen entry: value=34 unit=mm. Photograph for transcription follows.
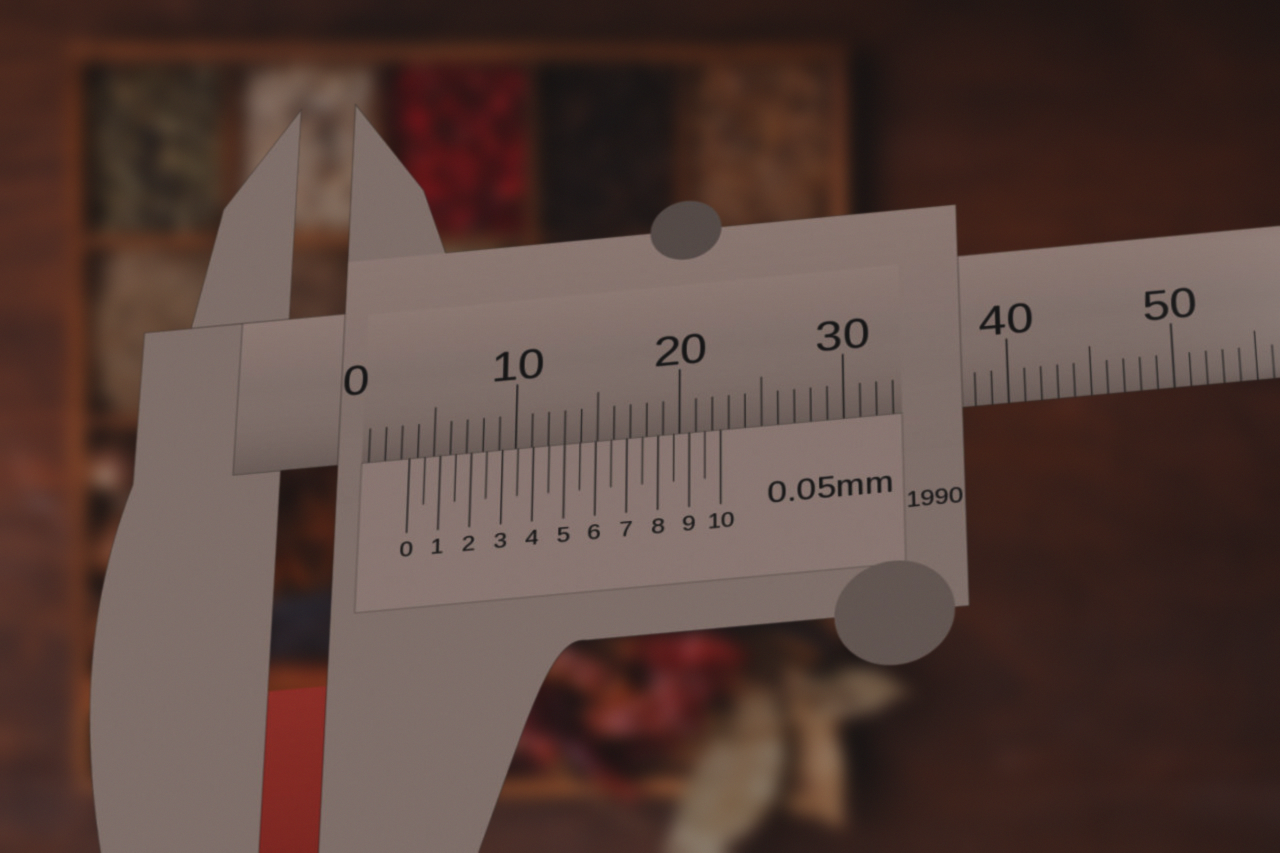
value=3.5 unit=mm
